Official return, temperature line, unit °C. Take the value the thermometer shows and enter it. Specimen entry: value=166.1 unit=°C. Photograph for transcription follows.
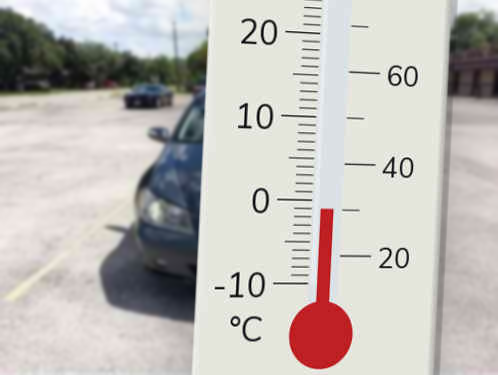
value=-1 unit=°C
